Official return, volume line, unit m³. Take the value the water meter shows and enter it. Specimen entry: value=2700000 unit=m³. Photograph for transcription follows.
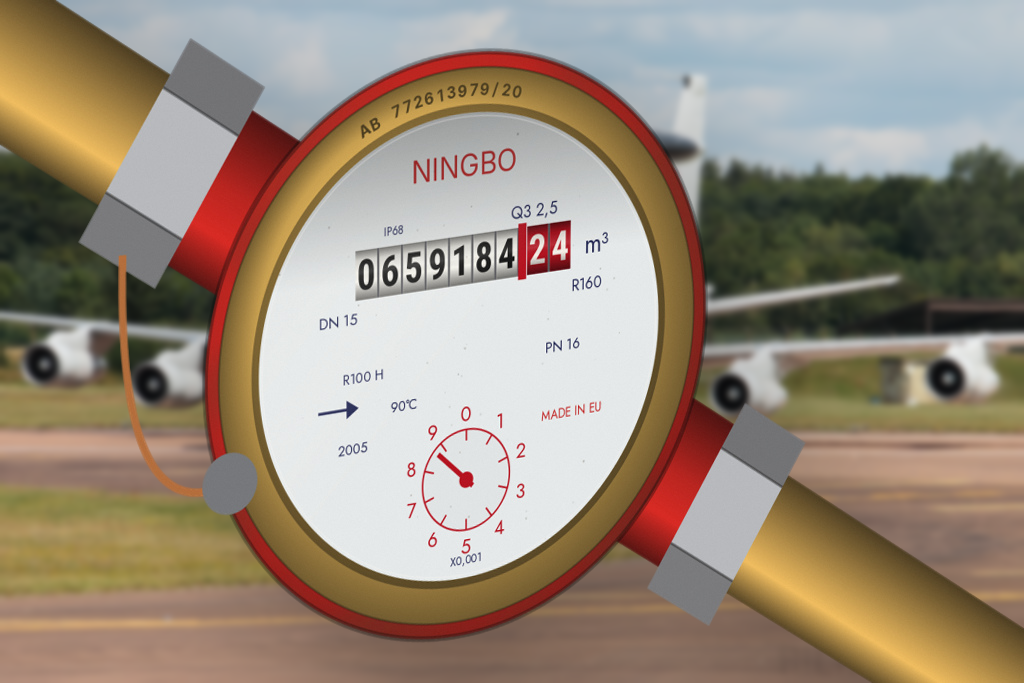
value=659184.248 unit=m³
